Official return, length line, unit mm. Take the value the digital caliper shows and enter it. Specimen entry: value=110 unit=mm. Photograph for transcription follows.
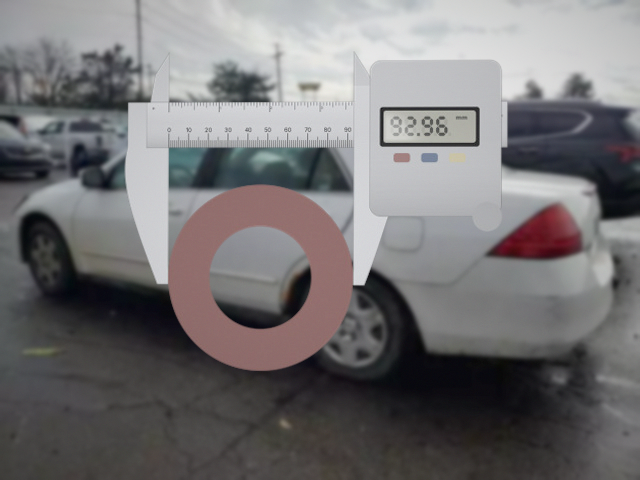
value=92.96 unit=mm
